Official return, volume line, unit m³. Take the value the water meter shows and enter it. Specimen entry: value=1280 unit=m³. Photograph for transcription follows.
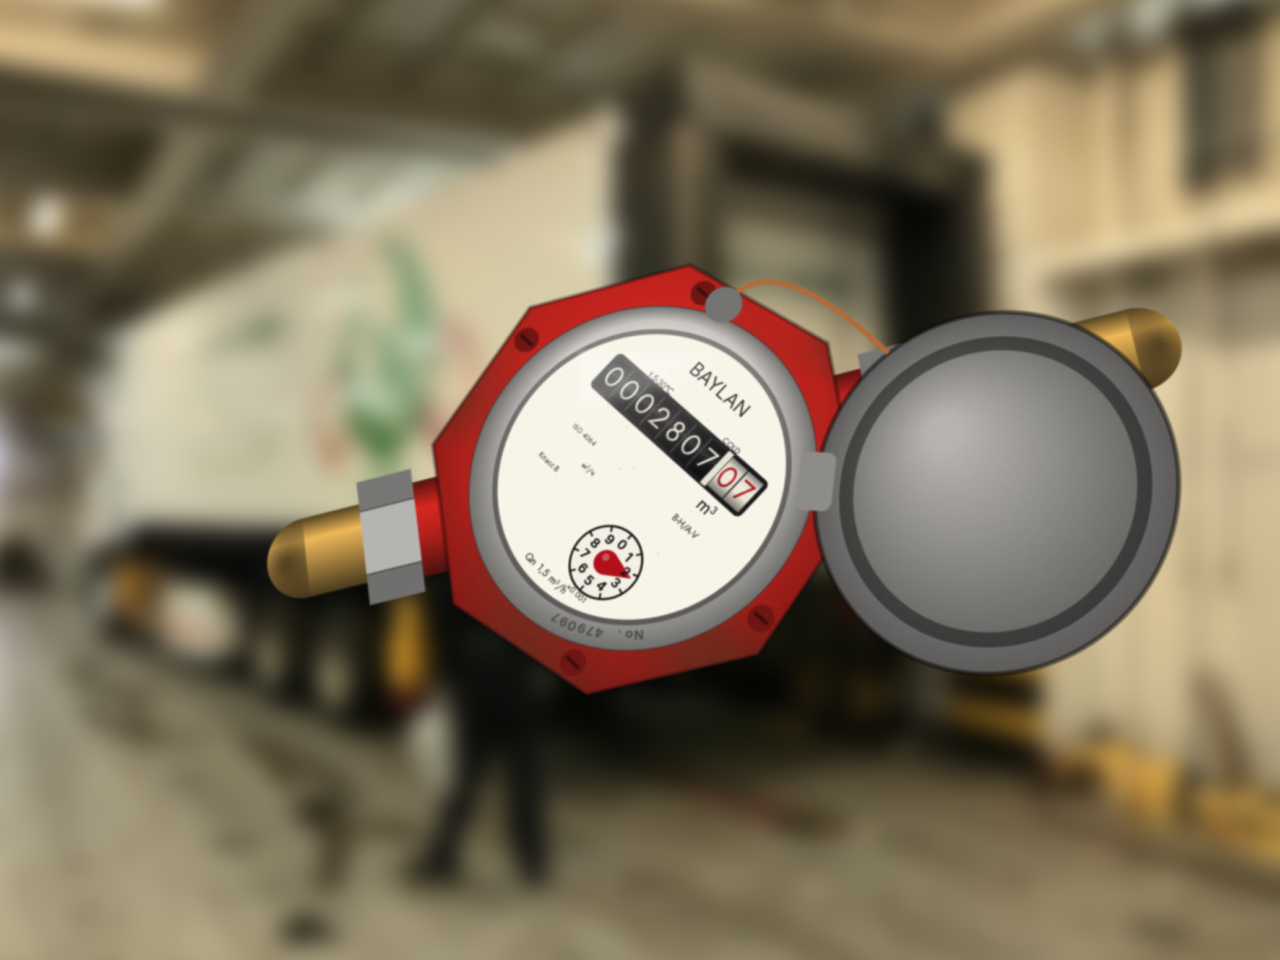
value=2807.072 unit=m³
